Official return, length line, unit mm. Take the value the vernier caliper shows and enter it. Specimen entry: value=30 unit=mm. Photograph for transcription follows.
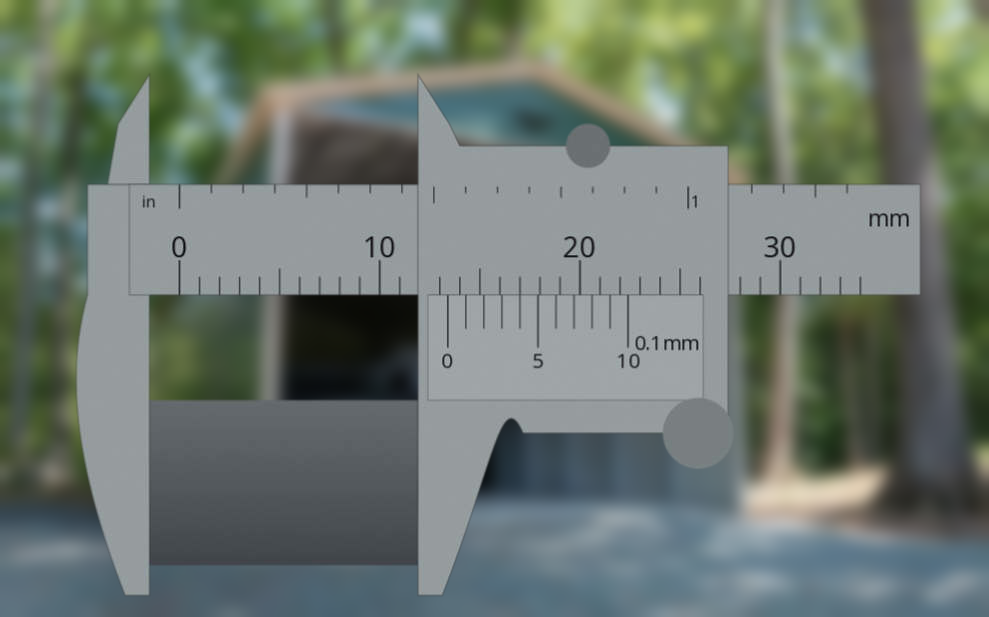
value=13.4 unit=mm
